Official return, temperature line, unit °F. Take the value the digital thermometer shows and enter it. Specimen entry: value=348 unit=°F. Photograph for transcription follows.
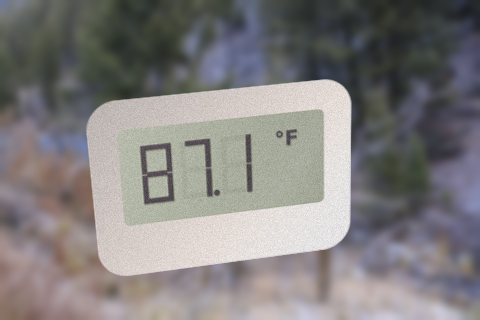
value=87.1 unit=°F
